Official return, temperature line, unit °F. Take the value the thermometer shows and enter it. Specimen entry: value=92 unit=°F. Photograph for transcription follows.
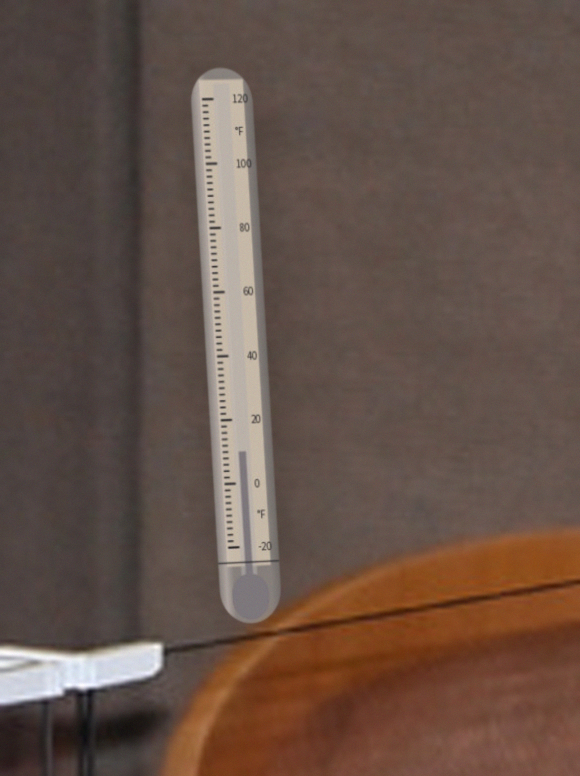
value=10 unit=°F
